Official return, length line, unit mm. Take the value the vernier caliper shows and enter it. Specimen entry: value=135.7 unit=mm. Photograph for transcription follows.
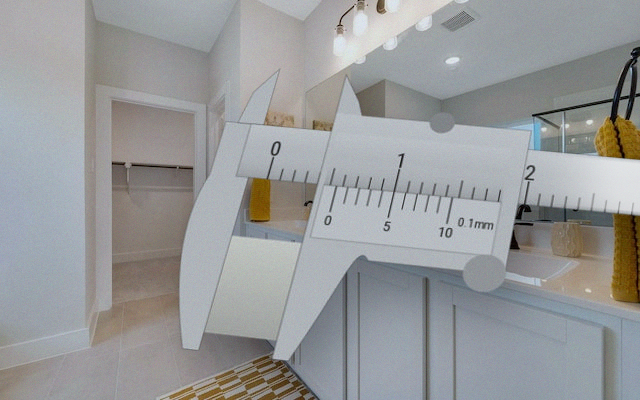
value=5.5 unit=mm
